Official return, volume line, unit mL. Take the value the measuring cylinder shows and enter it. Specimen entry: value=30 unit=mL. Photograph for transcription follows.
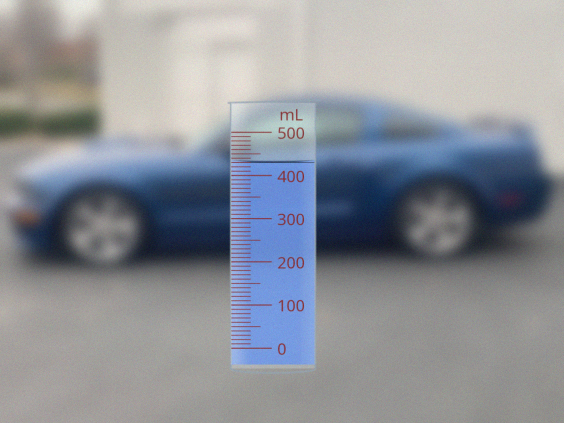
value=430 unit=mL
